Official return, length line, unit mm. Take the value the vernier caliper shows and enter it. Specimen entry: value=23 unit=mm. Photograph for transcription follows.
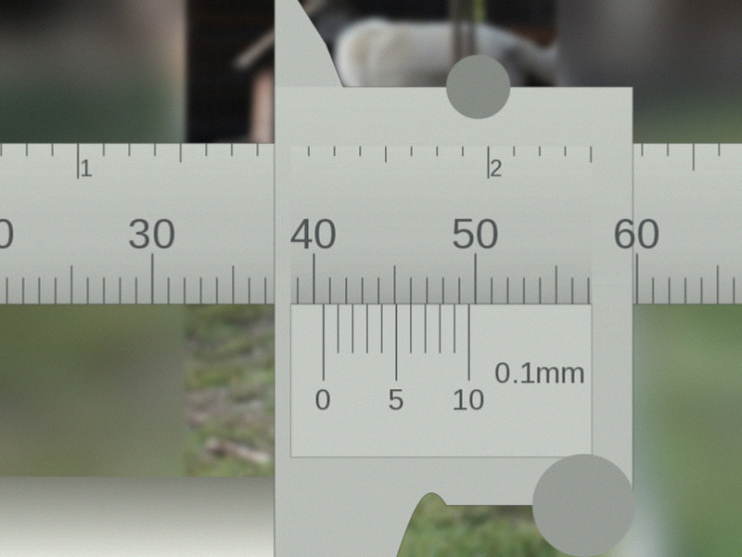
value=40.6 unit=mm
